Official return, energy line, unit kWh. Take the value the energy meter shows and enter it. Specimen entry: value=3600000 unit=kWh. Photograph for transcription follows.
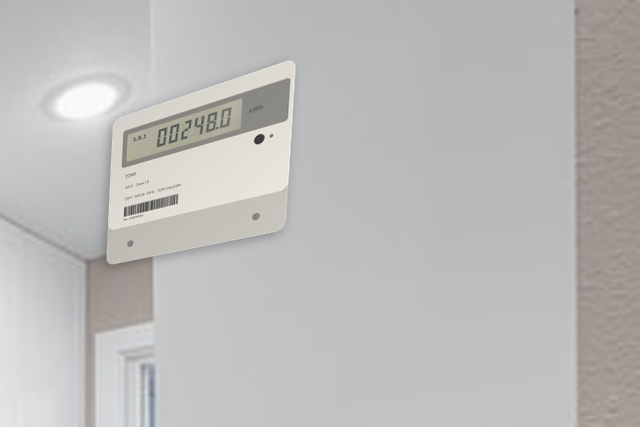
value=248.0 unit=kWh
